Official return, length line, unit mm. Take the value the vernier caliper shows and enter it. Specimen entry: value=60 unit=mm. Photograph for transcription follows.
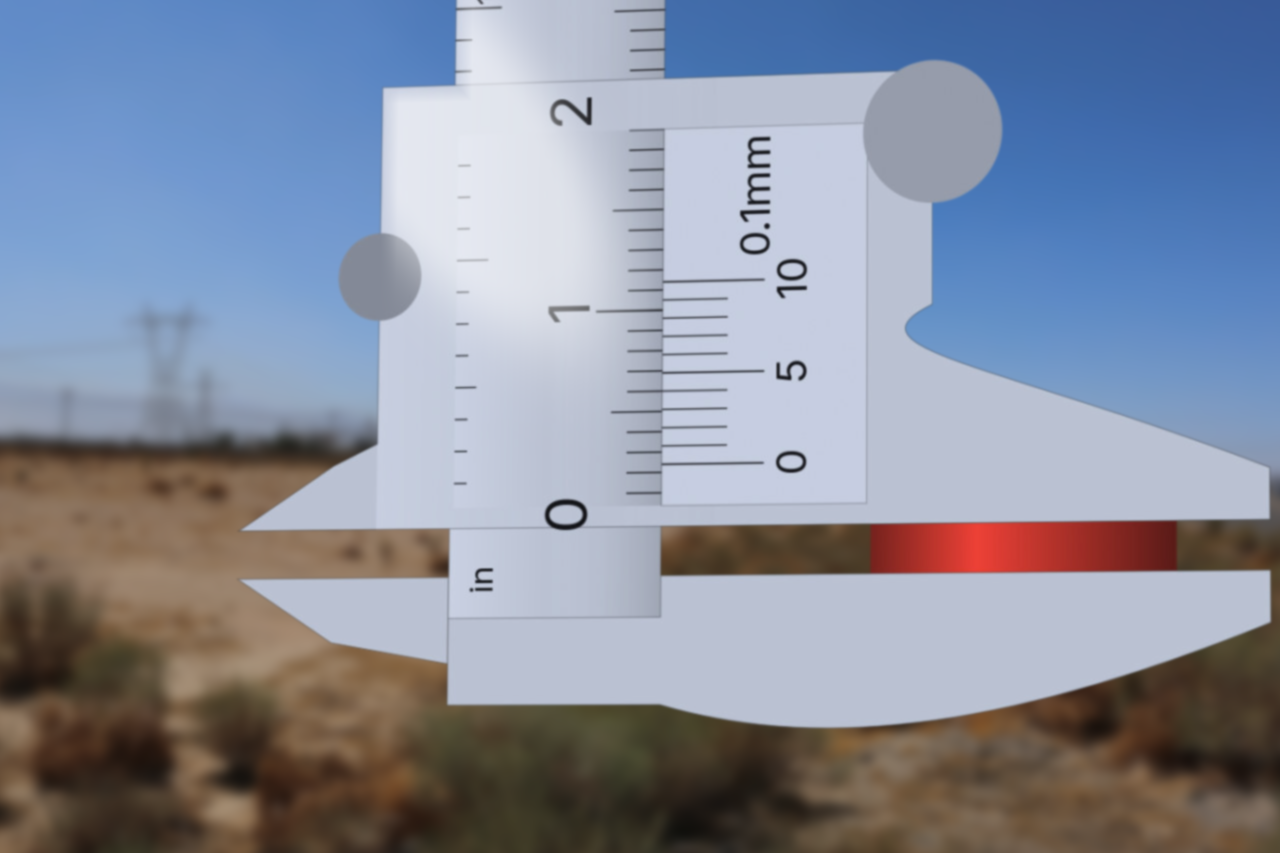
value=2.4 unit=mm
